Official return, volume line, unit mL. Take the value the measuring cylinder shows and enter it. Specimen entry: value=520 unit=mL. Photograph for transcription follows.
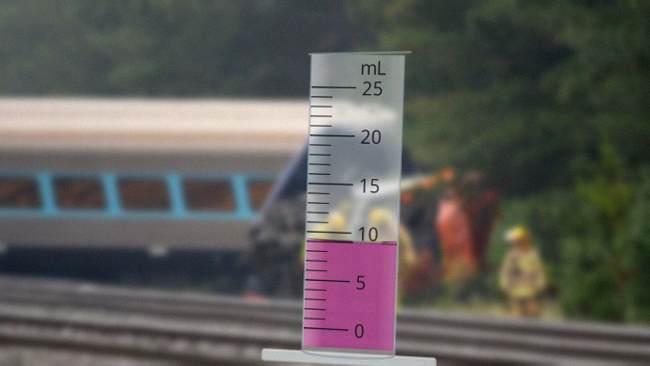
value=9 unit=mL
